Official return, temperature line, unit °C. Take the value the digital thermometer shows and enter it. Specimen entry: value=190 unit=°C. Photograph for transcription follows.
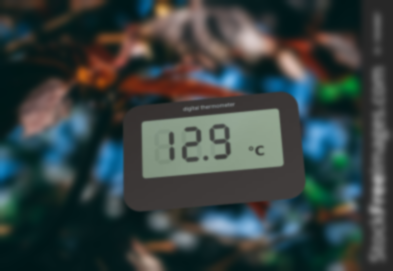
value=12.9 unit=°C
